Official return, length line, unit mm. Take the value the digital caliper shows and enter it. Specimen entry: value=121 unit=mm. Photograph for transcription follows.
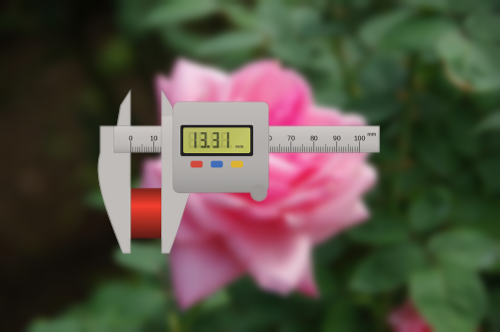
value=13.31 unit=mm
